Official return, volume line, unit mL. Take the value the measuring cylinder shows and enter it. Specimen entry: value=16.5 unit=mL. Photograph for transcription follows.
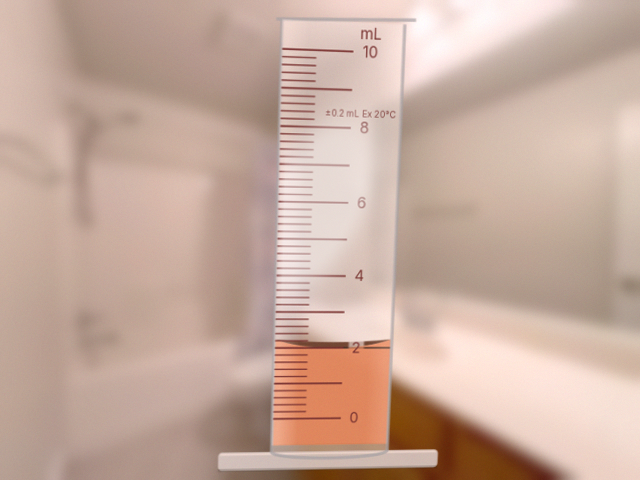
value=2 unit=mL
